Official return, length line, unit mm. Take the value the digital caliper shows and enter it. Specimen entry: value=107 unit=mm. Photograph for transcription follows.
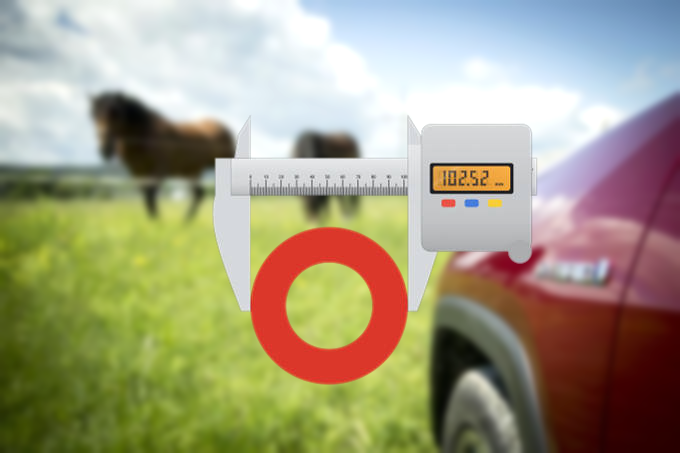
value=102.52 unit=mm
